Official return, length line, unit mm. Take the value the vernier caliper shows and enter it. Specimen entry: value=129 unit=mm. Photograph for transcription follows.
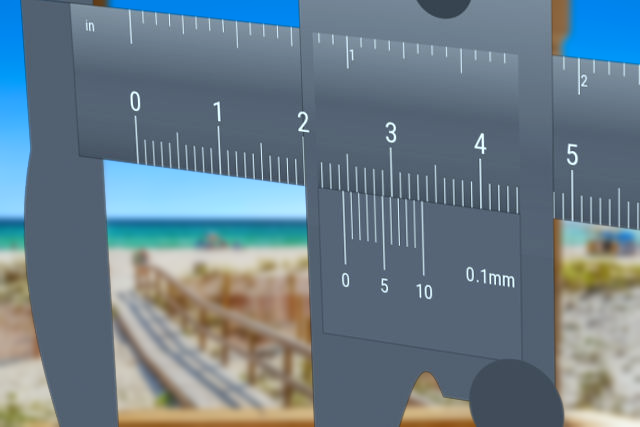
value=24.4 unit=mm
